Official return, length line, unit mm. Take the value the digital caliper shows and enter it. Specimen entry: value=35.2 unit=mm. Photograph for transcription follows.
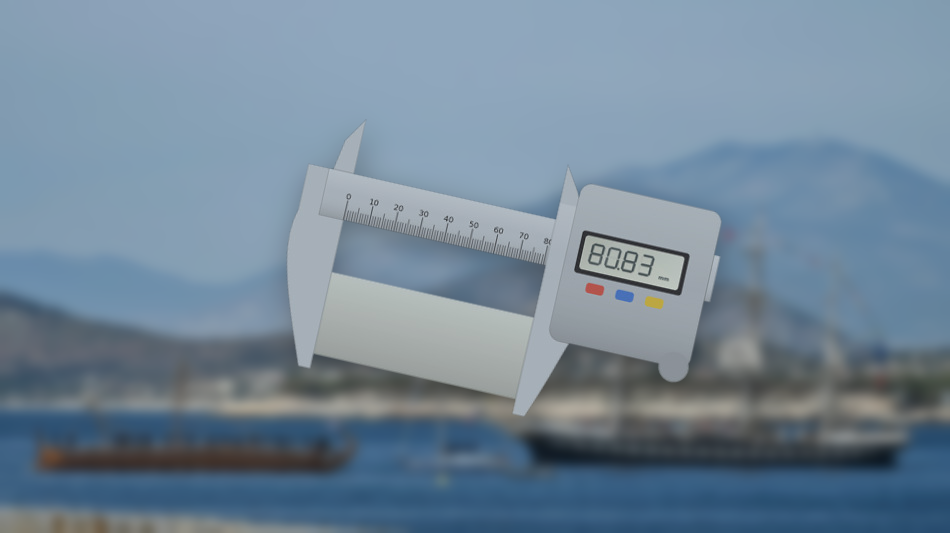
value=80.83 unit=mm
